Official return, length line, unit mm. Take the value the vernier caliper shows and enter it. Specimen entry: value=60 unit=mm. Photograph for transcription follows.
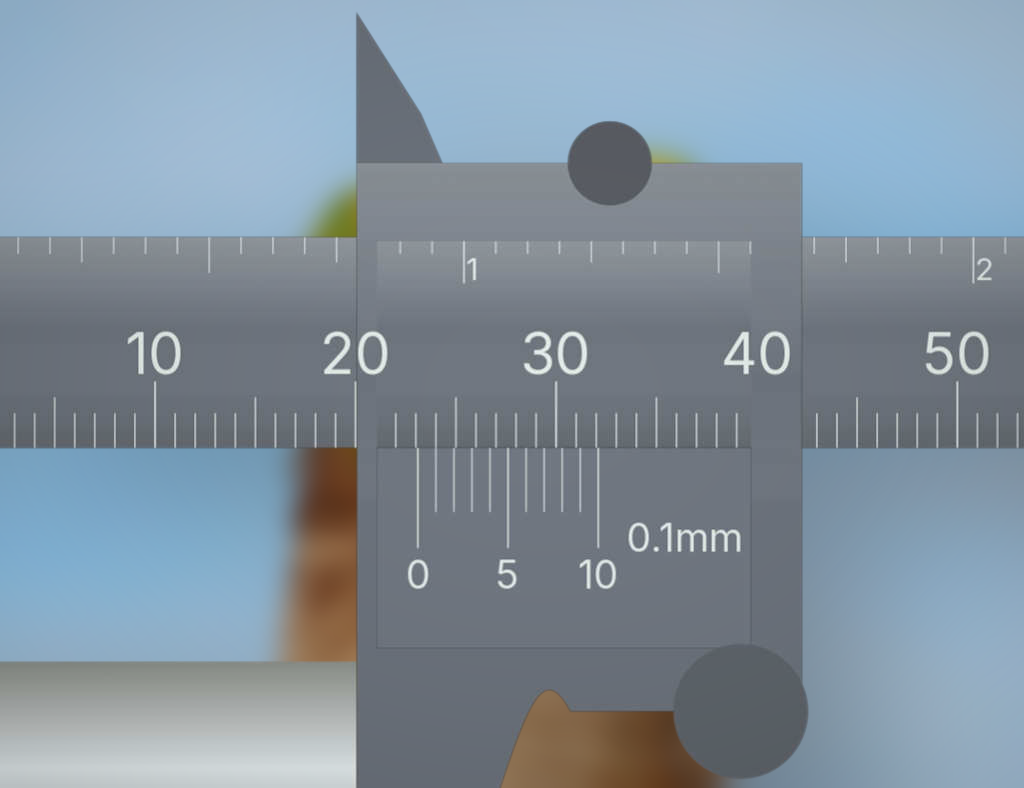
value=23.1 unit=mm
